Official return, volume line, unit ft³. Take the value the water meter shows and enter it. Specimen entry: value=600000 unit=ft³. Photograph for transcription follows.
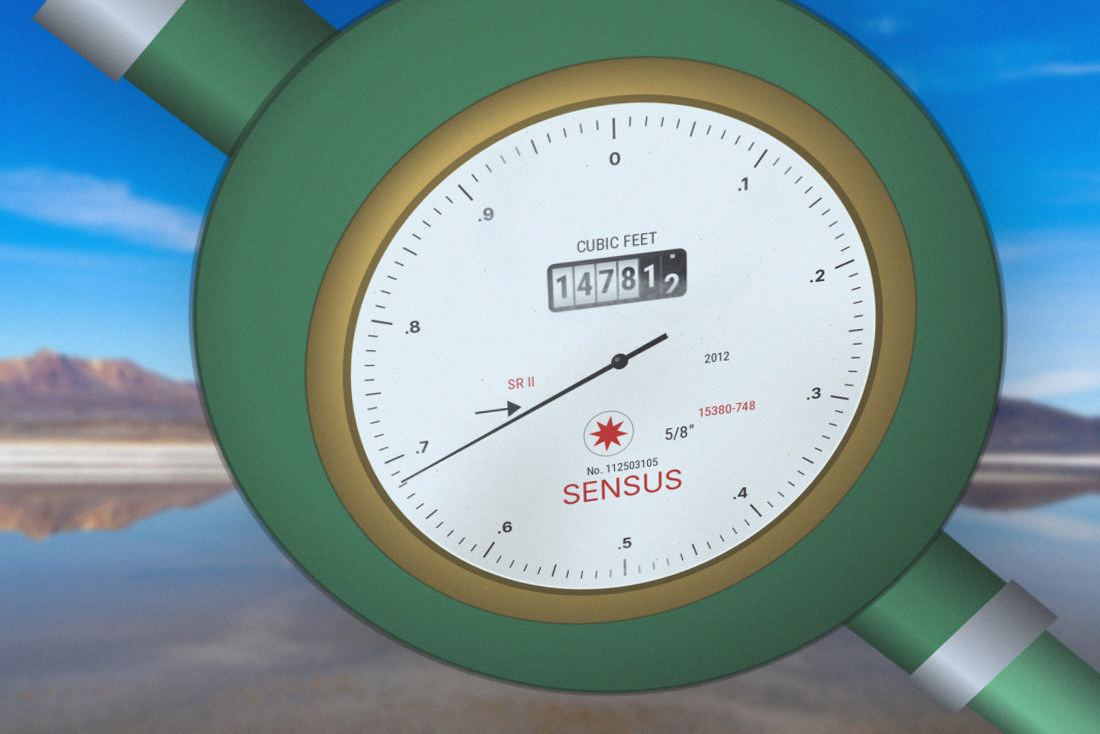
value=147811.68 unit=ft³
